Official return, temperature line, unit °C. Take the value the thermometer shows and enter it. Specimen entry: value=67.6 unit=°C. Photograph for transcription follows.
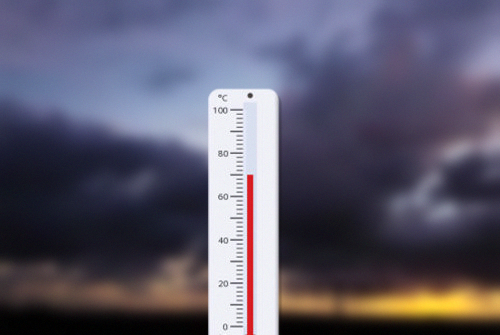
value=70 unit=°C
